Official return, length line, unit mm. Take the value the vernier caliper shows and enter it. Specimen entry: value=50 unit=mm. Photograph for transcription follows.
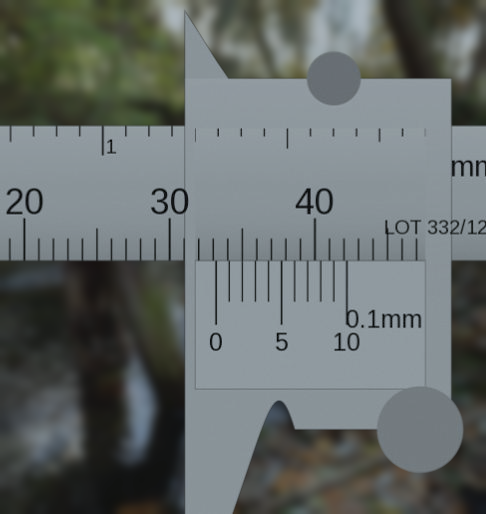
value=33.2 unit=mm
